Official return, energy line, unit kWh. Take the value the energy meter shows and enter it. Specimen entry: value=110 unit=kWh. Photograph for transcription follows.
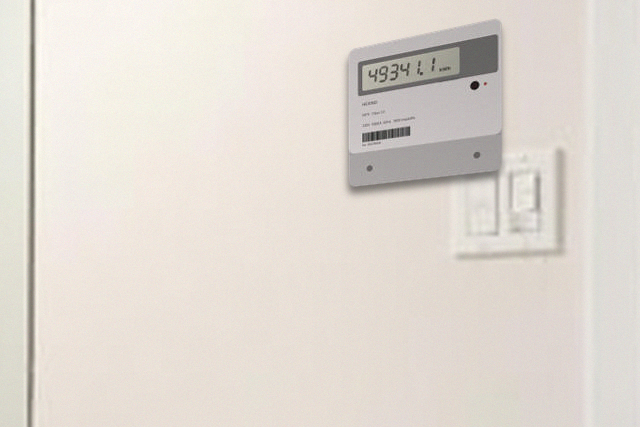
value=49341.1 unit=kWh
